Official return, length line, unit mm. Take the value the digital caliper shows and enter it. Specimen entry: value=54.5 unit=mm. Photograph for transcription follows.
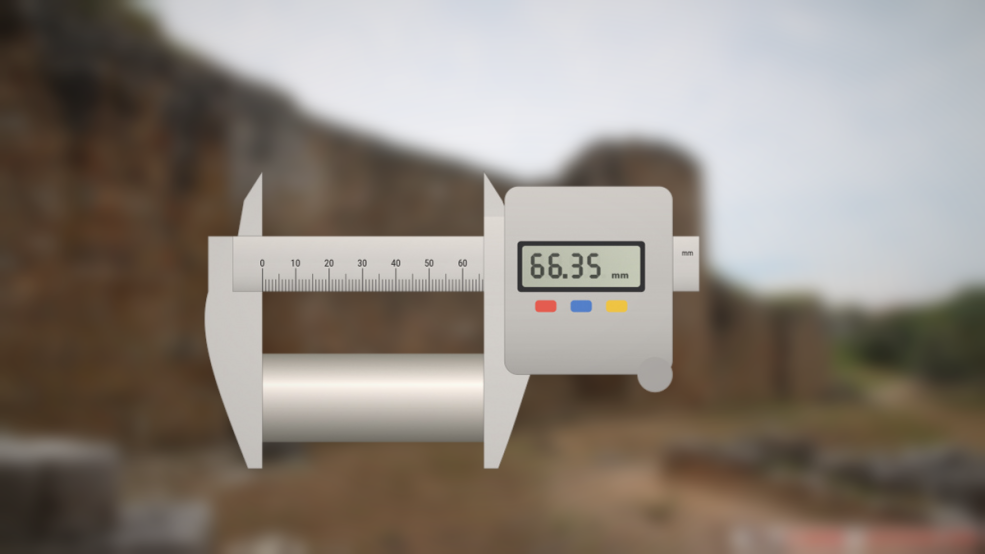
value=66.35 unit=mm
